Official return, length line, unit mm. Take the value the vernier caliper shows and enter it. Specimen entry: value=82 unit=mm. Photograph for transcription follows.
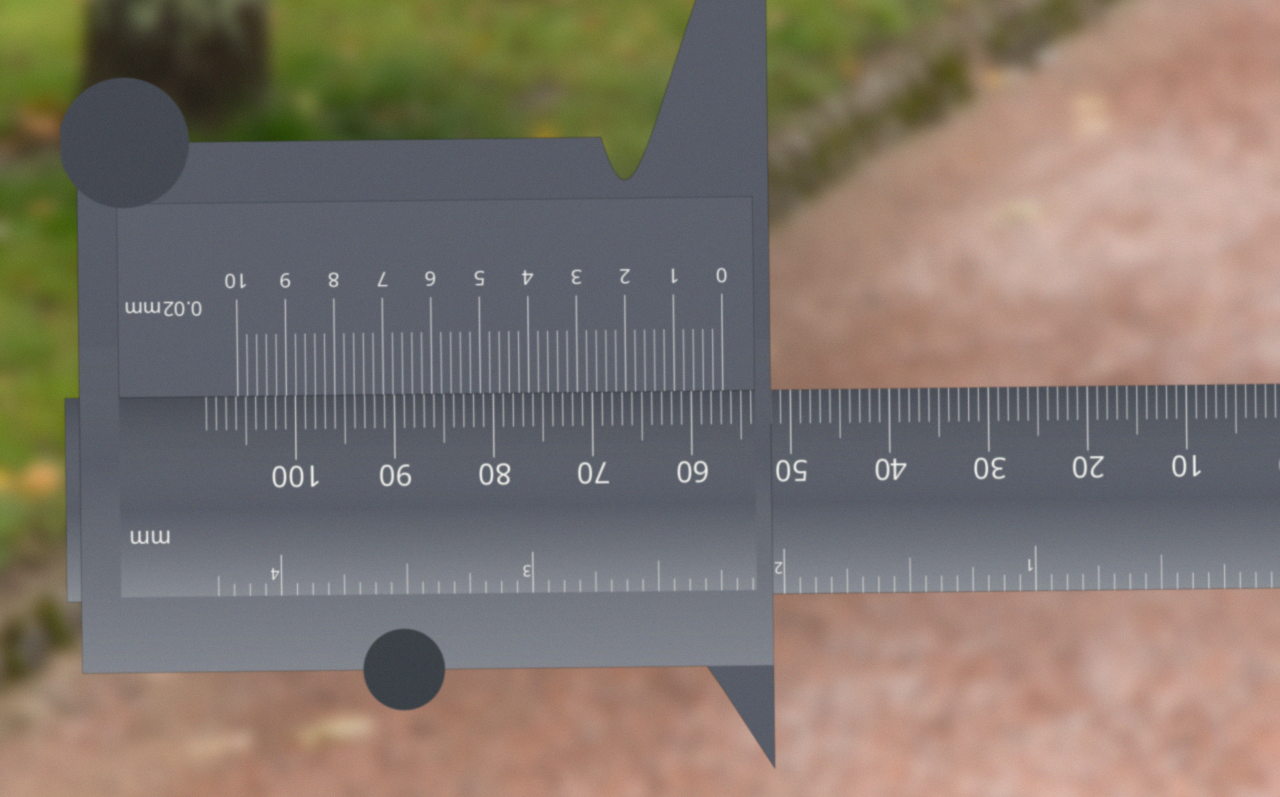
value=56.8 unit=mm
